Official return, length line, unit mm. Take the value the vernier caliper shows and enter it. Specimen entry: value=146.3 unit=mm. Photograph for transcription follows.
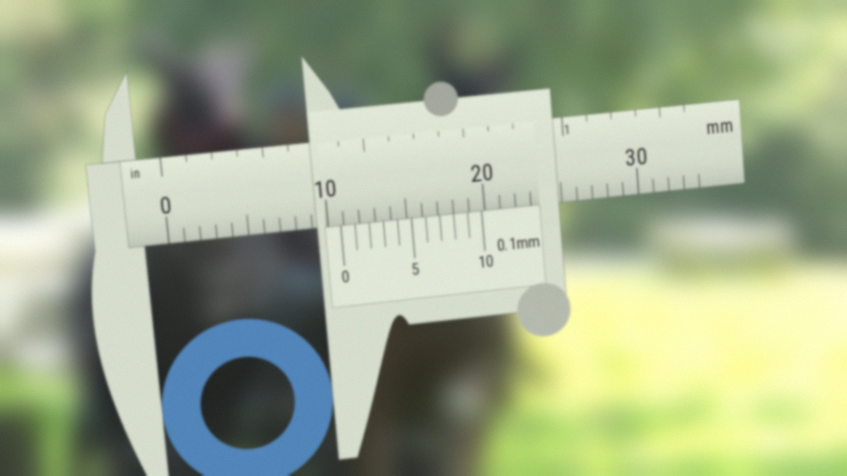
value=10.8 unit=mm
